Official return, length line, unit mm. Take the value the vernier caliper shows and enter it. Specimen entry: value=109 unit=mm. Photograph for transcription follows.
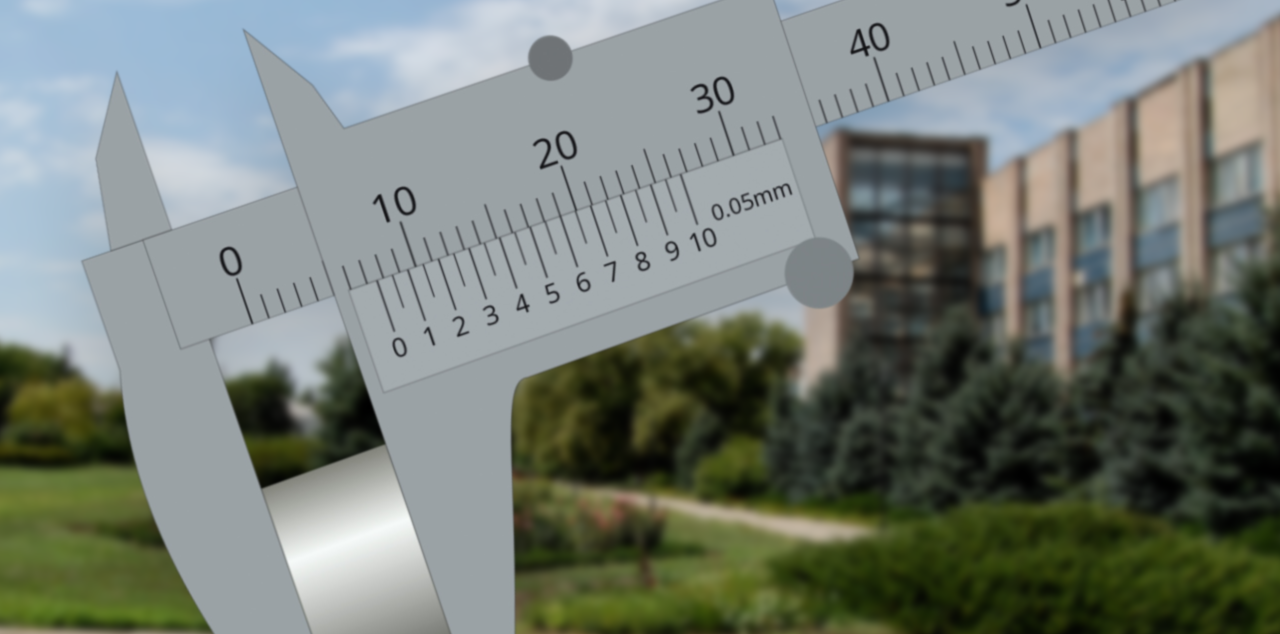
value=7.6 unit=mm
